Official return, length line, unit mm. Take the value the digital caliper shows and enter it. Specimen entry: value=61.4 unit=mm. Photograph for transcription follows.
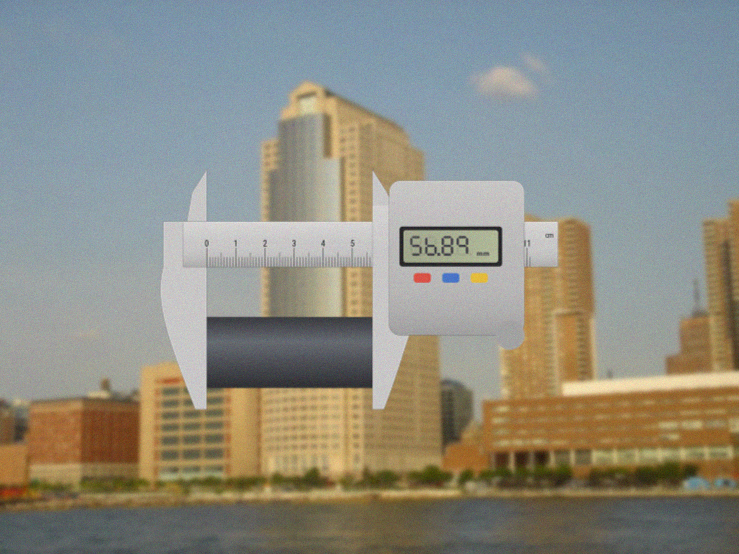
value=56.89 unit=mm
